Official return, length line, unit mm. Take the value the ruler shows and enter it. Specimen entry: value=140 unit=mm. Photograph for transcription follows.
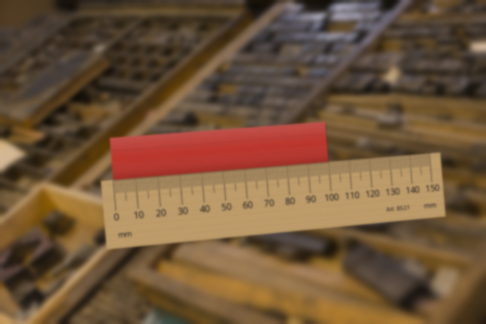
value=100 unit=mm
